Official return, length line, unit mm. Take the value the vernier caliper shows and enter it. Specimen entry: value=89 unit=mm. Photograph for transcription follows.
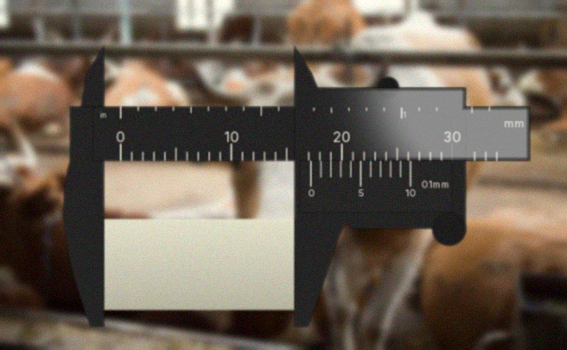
value=17.2 unit=mm
